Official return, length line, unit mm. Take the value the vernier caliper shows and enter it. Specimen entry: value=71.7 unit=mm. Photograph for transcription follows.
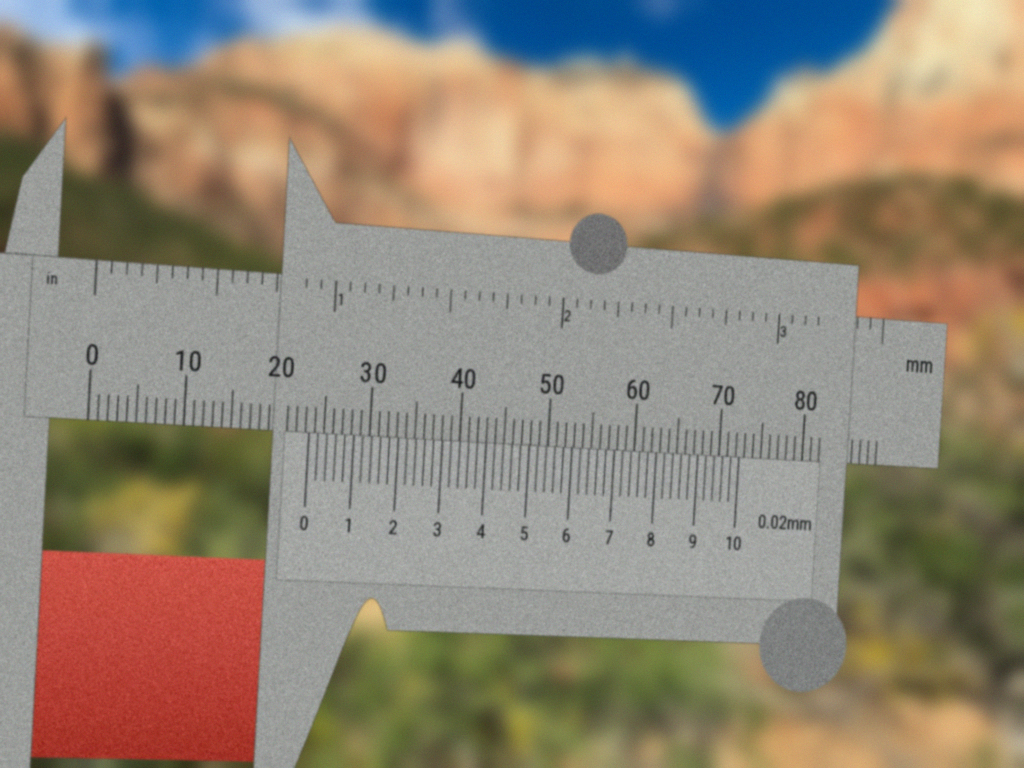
value=23.4 unit=mm
